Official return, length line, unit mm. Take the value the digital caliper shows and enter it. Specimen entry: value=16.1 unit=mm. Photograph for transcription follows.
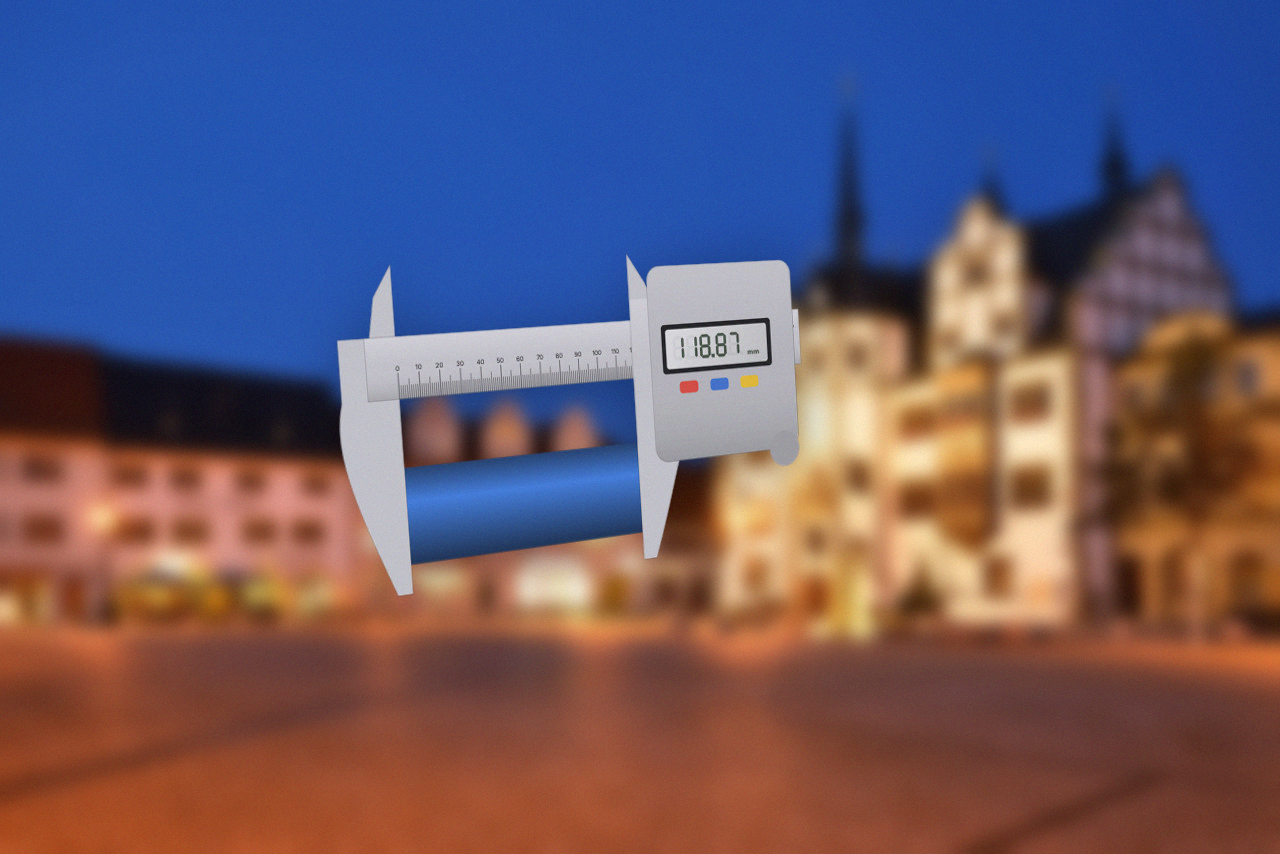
value=118.87 unit=mm
